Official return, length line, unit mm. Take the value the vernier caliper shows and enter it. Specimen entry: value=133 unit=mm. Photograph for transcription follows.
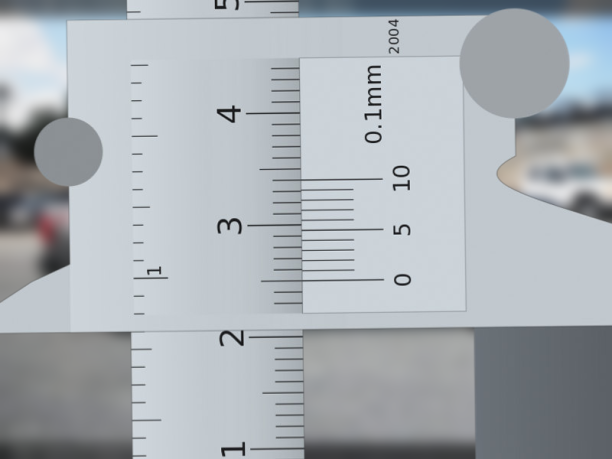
value=25.0 unit=mm
